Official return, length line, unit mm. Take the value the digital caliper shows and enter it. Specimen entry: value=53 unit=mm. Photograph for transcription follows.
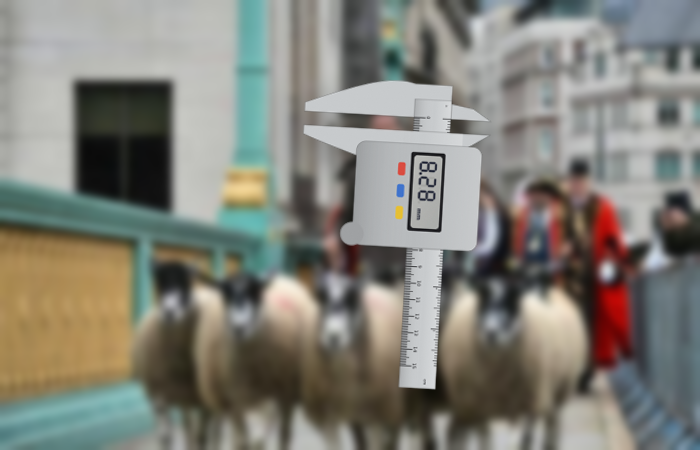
value=8.28 unit=mm
